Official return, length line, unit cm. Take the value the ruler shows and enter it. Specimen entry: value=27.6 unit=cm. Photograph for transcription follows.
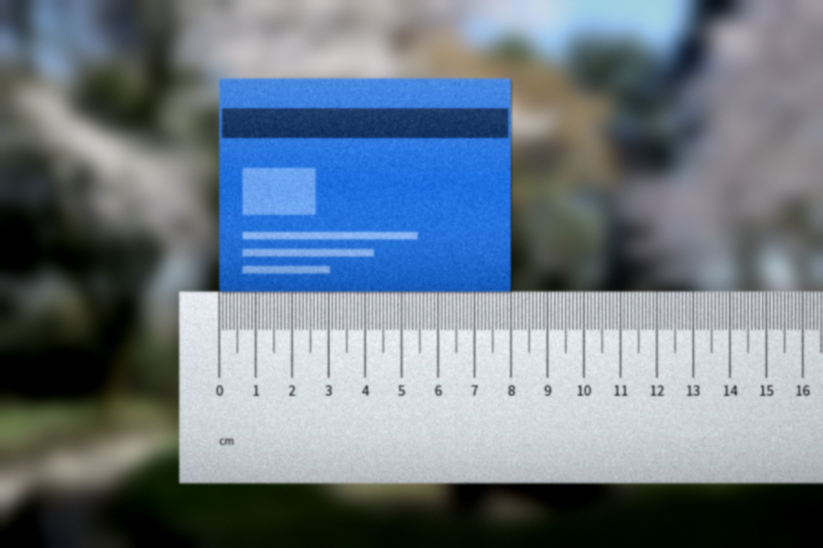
value=8 unit=cm
